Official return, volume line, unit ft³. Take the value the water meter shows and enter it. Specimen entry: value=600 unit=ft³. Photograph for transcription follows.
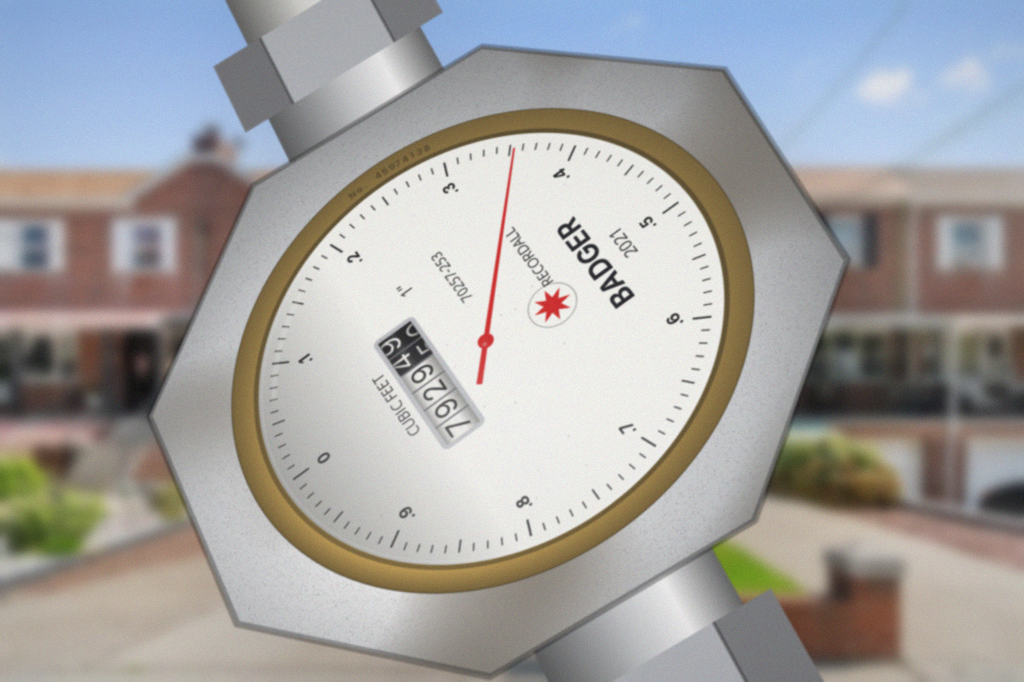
value=792949.35 unit=ft³
